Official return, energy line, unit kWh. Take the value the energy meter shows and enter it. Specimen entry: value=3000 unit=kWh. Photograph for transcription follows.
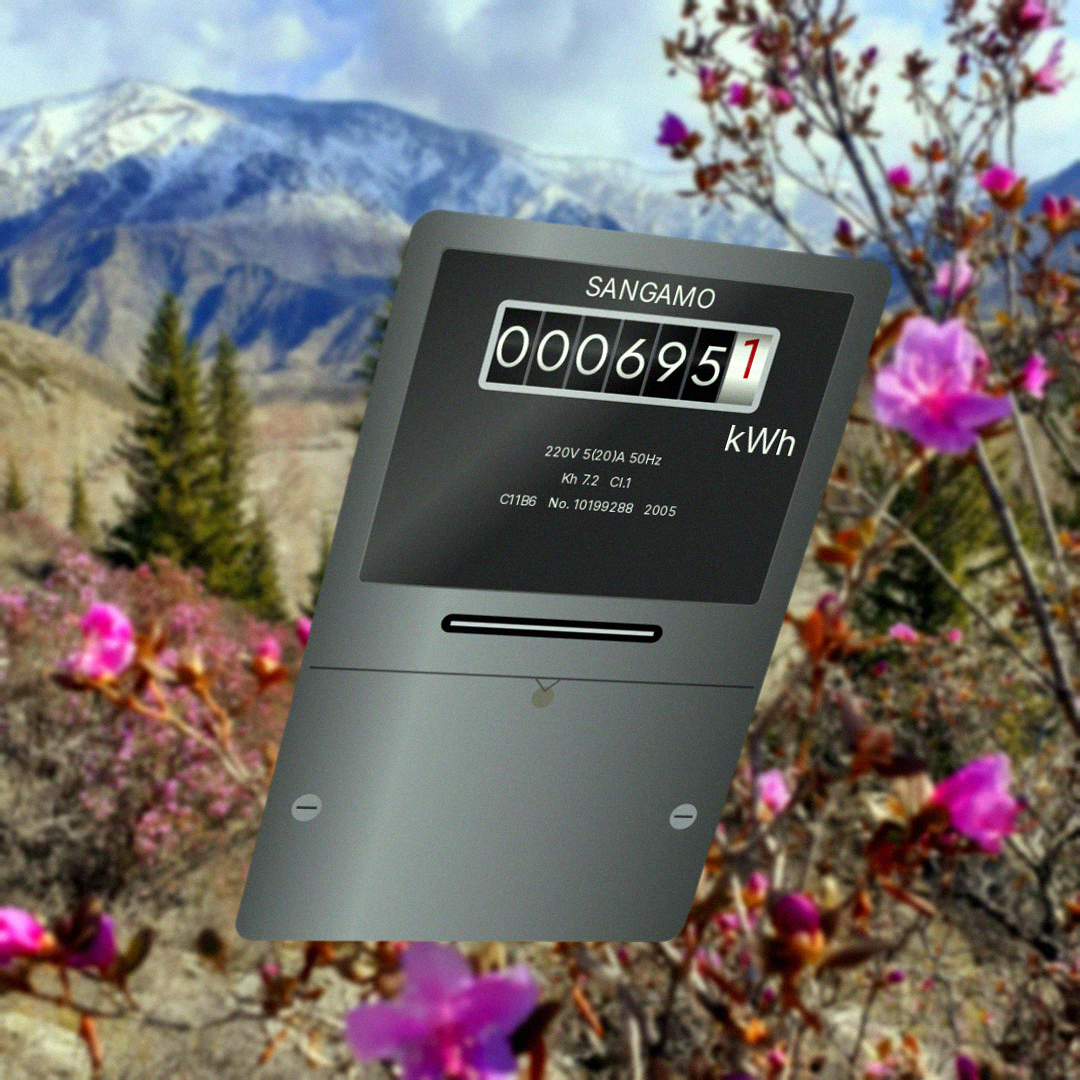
value=695.1 unit=kWh
